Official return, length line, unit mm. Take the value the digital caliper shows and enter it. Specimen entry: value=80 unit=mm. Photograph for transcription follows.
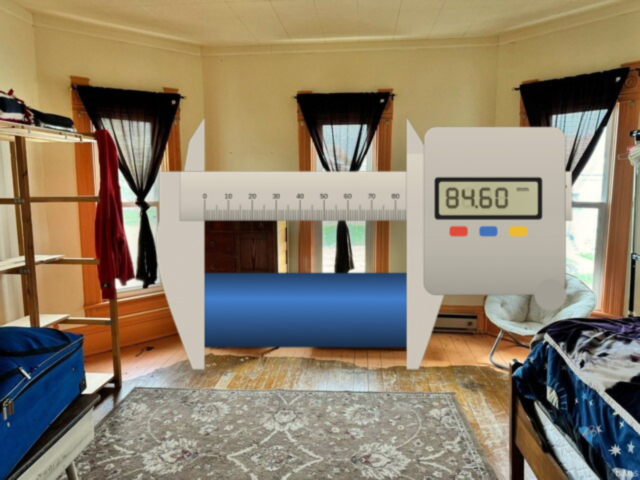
value=84.60 unit=mm
